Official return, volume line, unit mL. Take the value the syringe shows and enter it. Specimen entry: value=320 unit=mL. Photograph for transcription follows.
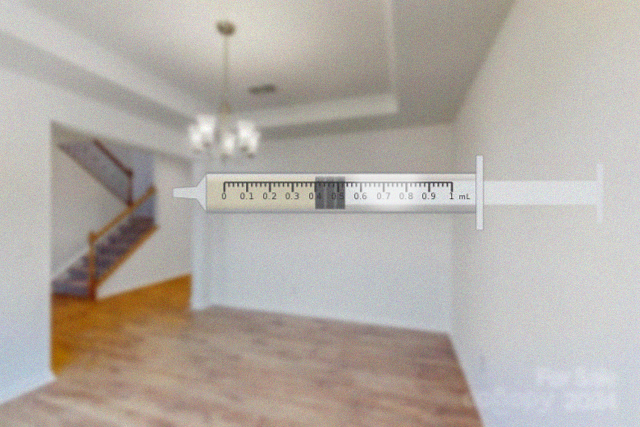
value=0.4 unit=mL
